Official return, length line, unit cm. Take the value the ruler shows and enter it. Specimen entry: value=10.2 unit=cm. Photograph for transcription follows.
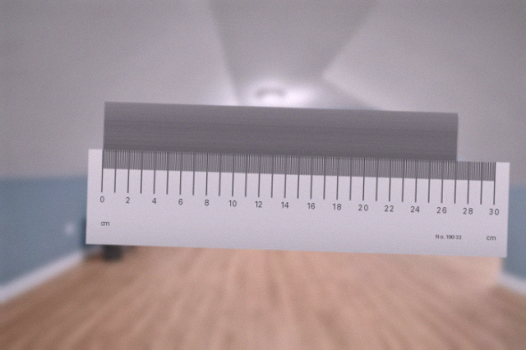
value=27 unit=cm
